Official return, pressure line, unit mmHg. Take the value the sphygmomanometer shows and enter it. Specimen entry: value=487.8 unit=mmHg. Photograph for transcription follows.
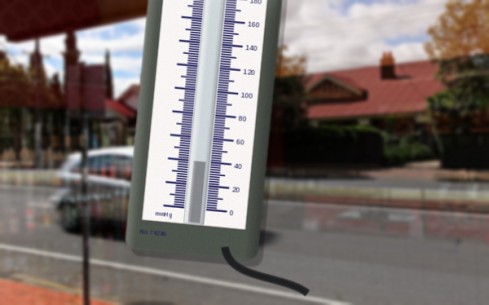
value=40 unit=mmHg
